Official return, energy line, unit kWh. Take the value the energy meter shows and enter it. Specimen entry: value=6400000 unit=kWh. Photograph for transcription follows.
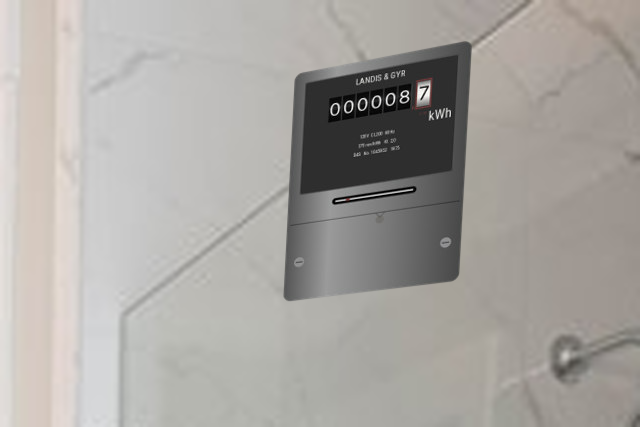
value=8.7 unit=kWh
